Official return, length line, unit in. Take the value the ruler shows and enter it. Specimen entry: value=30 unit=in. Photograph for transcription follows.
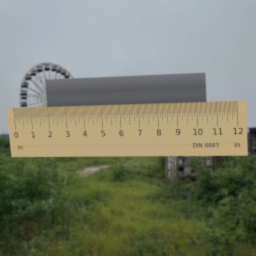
value=8.5 unit=in
